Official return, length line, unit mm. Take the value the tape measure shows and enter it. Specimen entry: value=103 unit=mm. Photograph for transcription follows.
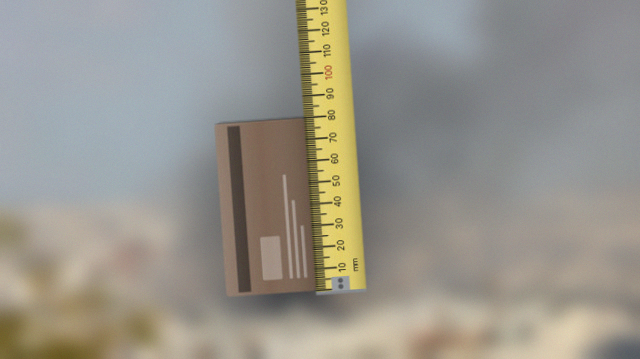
value=80 unit=mm
